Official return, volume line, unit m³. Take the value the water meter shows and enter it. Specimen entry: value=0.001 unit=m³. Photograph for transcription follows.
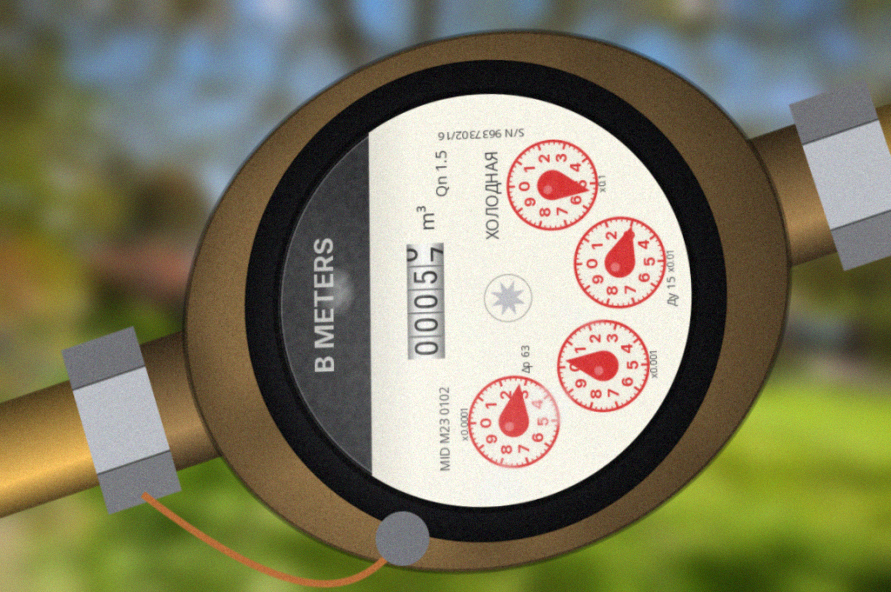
value=56.5302 unit=m³
